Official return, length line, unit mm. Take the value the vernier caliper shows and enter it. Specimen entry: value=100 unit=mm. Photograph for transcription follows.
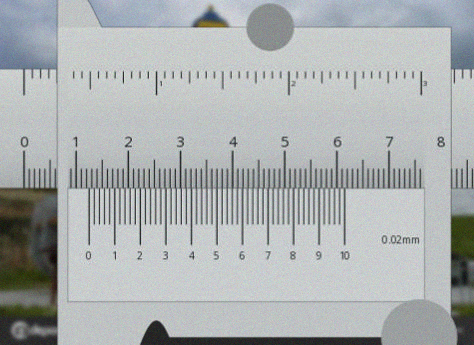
value=12.5 unit=mm
